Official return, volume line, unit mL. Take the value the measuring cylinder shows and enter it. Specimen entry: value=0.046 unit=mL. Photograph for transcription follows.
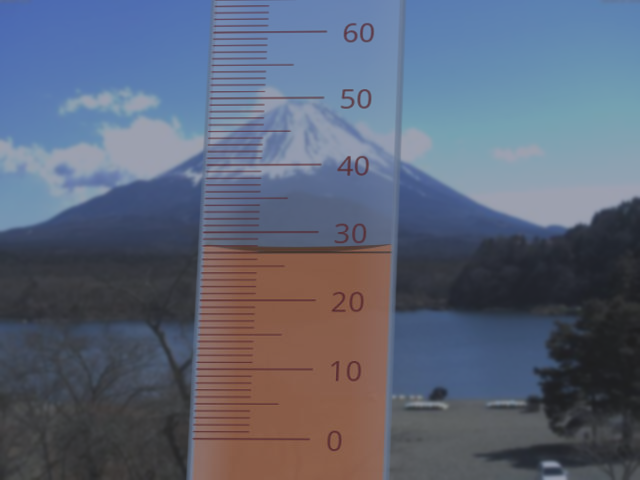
value=27 unit=mL
